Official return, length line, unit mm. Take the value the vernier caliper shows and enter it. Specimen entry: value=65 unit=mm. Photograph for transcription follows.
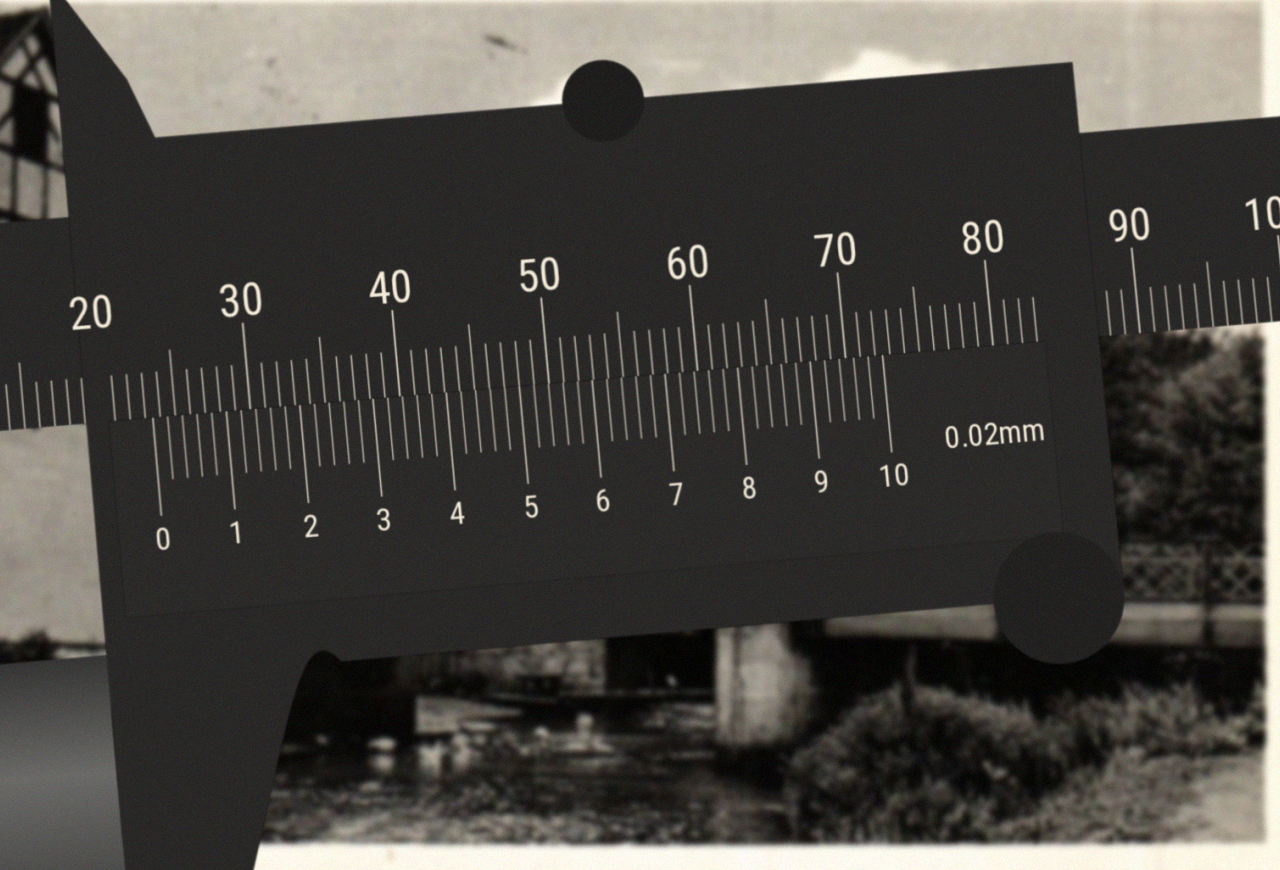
value=23.5 unit=mm
